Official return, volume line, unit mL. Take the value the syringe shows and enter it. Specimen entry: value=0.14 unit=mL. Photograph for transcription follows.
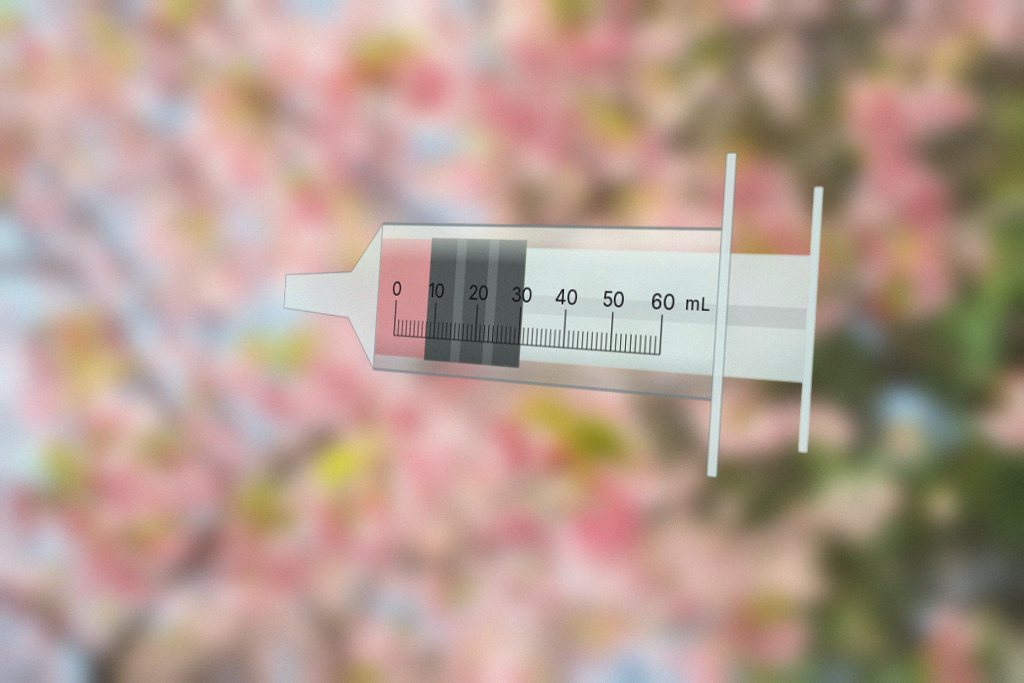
value=8 unit=mL
